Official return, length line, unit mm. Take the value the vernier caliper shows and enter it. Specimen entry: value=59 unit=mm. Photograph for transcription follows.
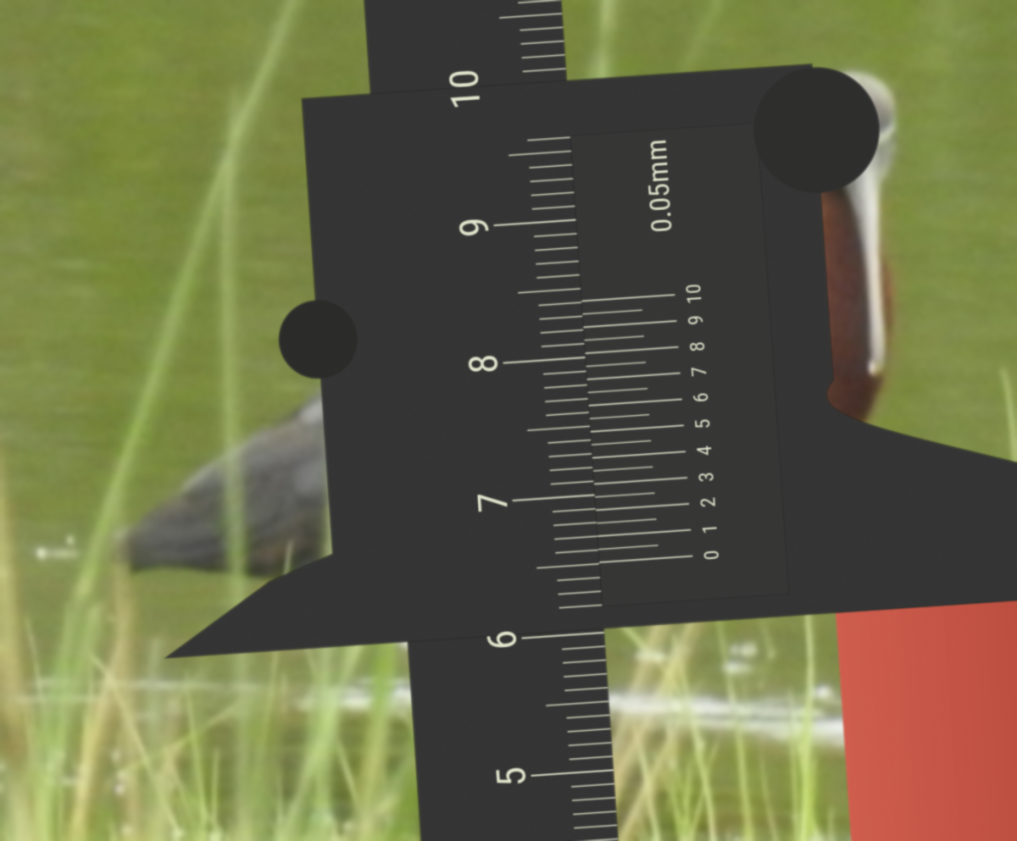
value=65.1 unit=mm
